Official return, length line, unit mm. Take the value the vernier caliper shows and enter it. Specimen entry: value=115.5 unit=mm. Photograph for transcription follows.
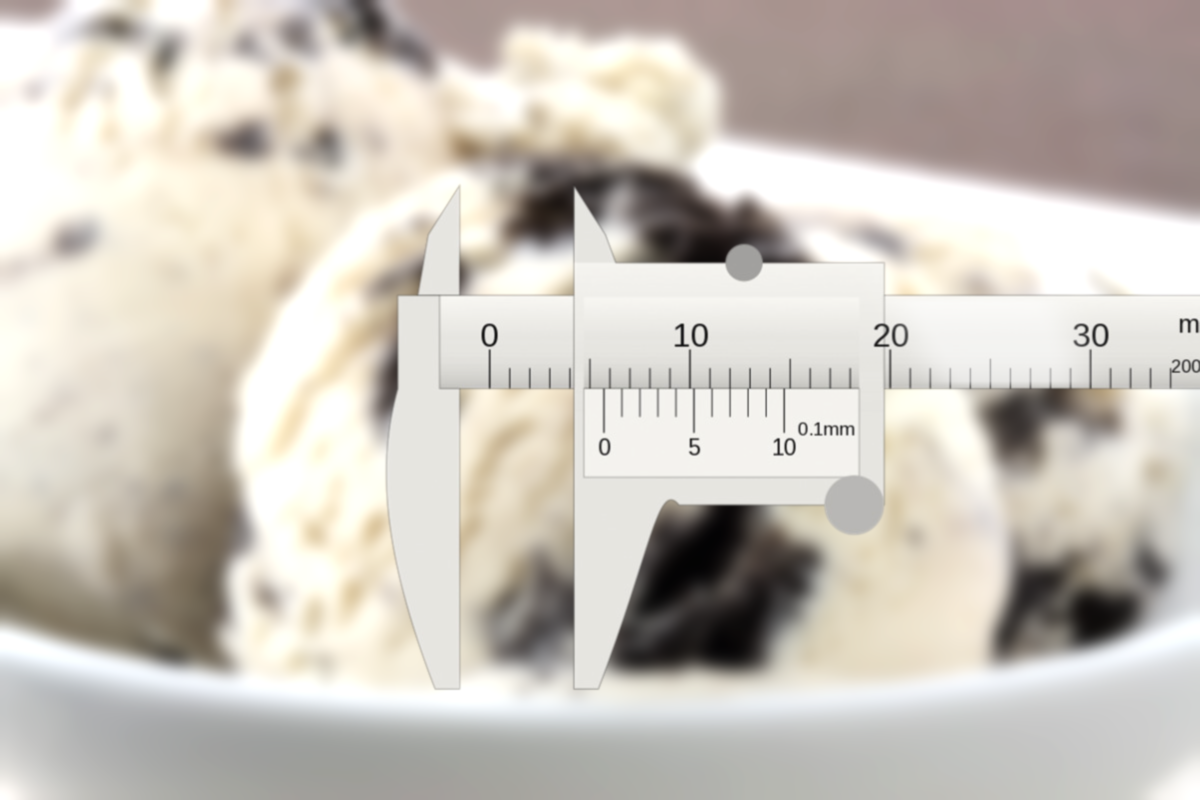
value=5.7 unit=mm
